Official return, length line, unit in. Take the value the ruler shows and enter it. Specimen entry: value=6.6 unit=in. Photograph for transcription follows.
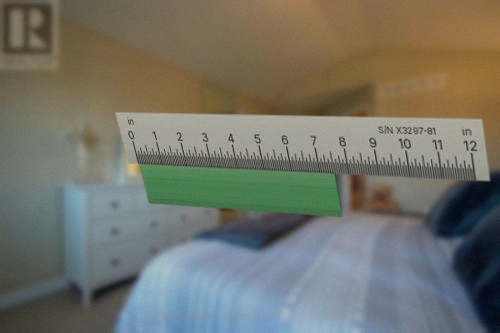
value=7.5 unit=in
